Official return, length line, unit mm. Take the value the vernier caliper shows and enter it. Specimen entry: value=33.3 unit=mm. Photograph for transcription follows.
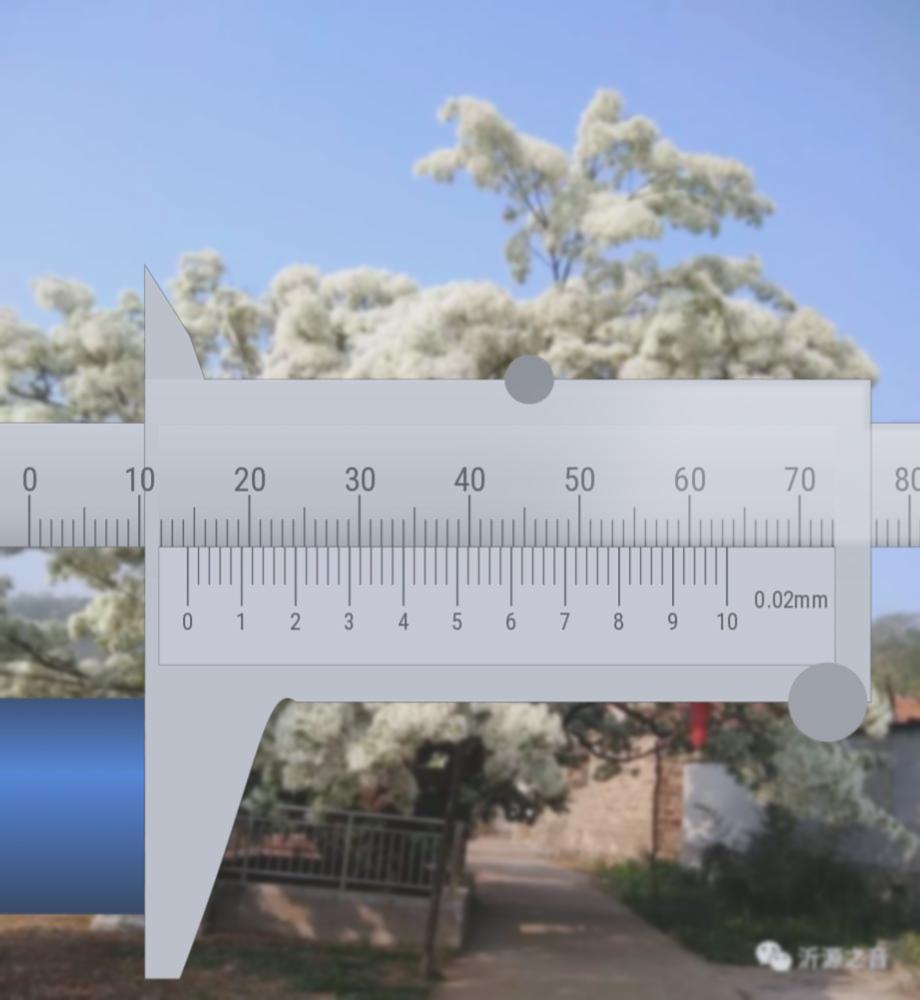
value=14.4 unit=mm
